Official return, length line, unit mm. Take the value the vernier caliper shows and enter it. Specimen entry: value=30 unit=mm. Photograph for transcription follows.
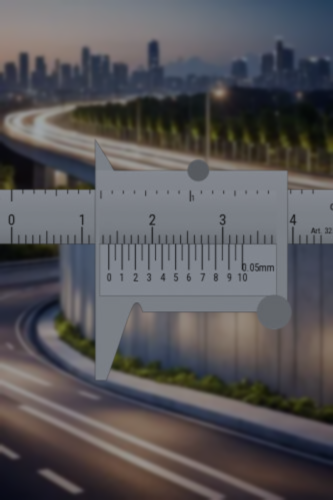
value=13.8 unit=mm
